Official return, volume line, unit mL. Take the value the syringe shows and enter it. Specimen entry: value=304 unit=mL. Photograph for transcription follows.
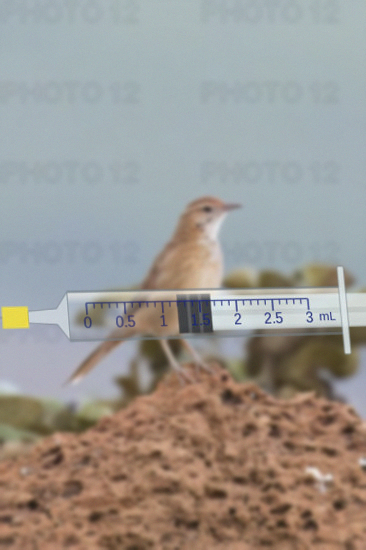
value=1.2 unit=mL
